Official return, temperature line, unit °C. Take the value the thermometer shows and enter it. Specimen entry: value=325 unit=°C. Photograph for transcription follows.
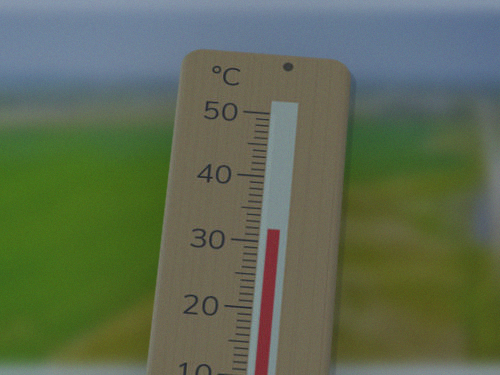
value=32 unit=°C
